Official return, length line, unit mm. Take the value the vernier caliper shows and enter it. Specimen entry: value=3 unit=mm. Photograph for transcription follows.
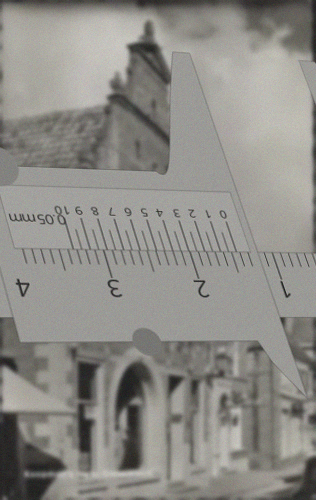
value=14.4 unit=mm
